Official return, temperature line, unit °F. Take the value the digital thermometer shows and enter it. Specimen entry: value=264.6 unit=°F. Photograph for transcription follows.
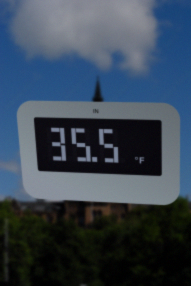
value=35.5 unit=°F
